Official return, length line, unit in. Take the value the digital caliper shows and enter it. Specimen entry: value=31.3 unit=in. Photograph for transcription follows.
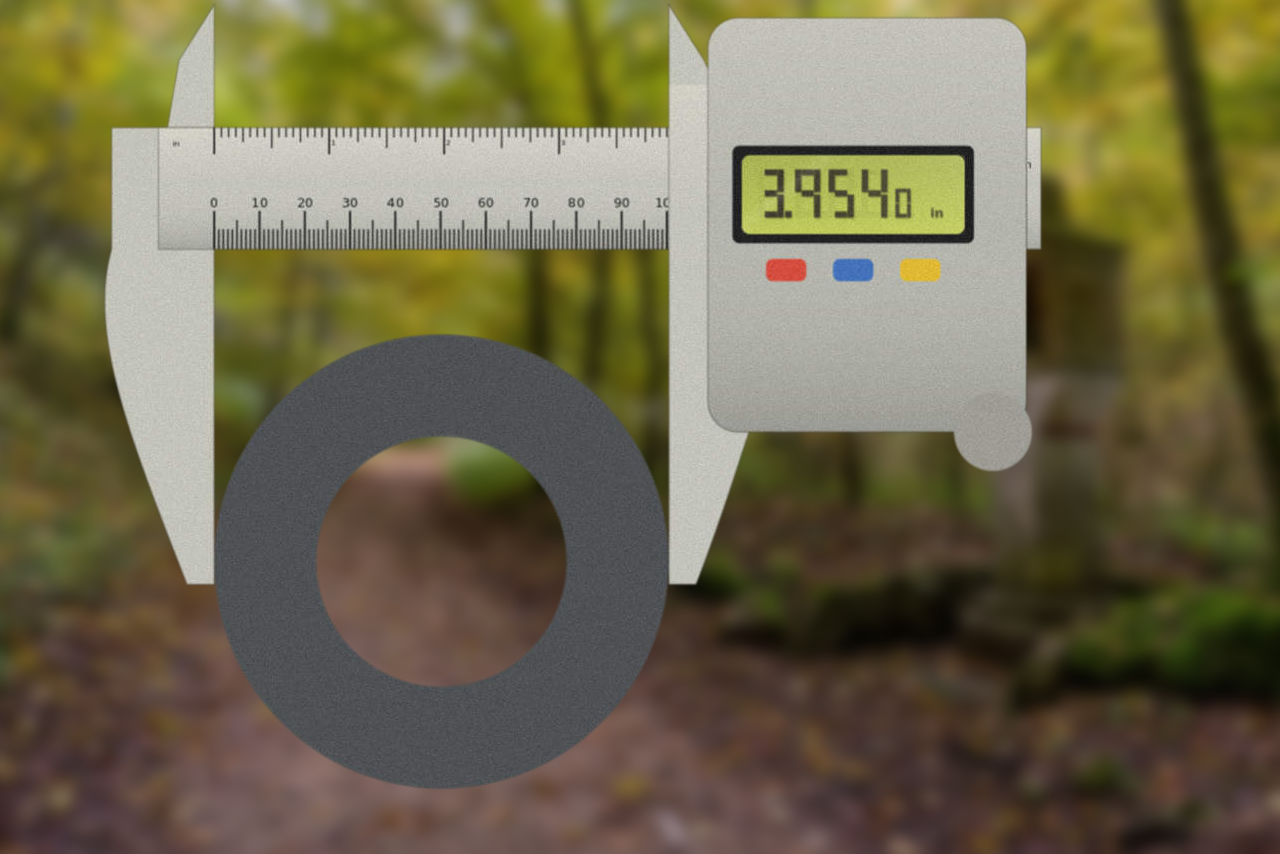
value=3.9540 unit=in
